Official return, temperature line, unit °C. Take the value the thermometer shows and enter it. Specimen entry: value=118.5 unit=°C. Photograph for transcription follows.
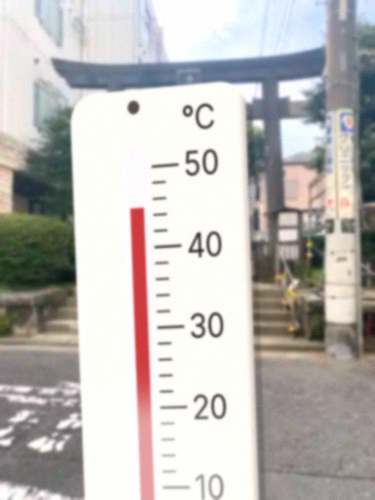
value=45 unit=°C
